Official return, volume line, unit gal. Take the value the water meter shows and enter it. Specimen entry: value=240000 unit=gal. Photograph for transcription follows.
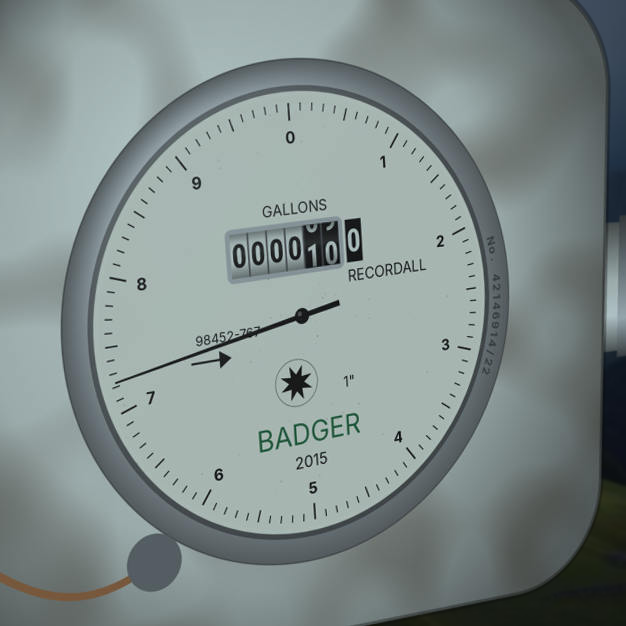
value=97.2 unit=gal
